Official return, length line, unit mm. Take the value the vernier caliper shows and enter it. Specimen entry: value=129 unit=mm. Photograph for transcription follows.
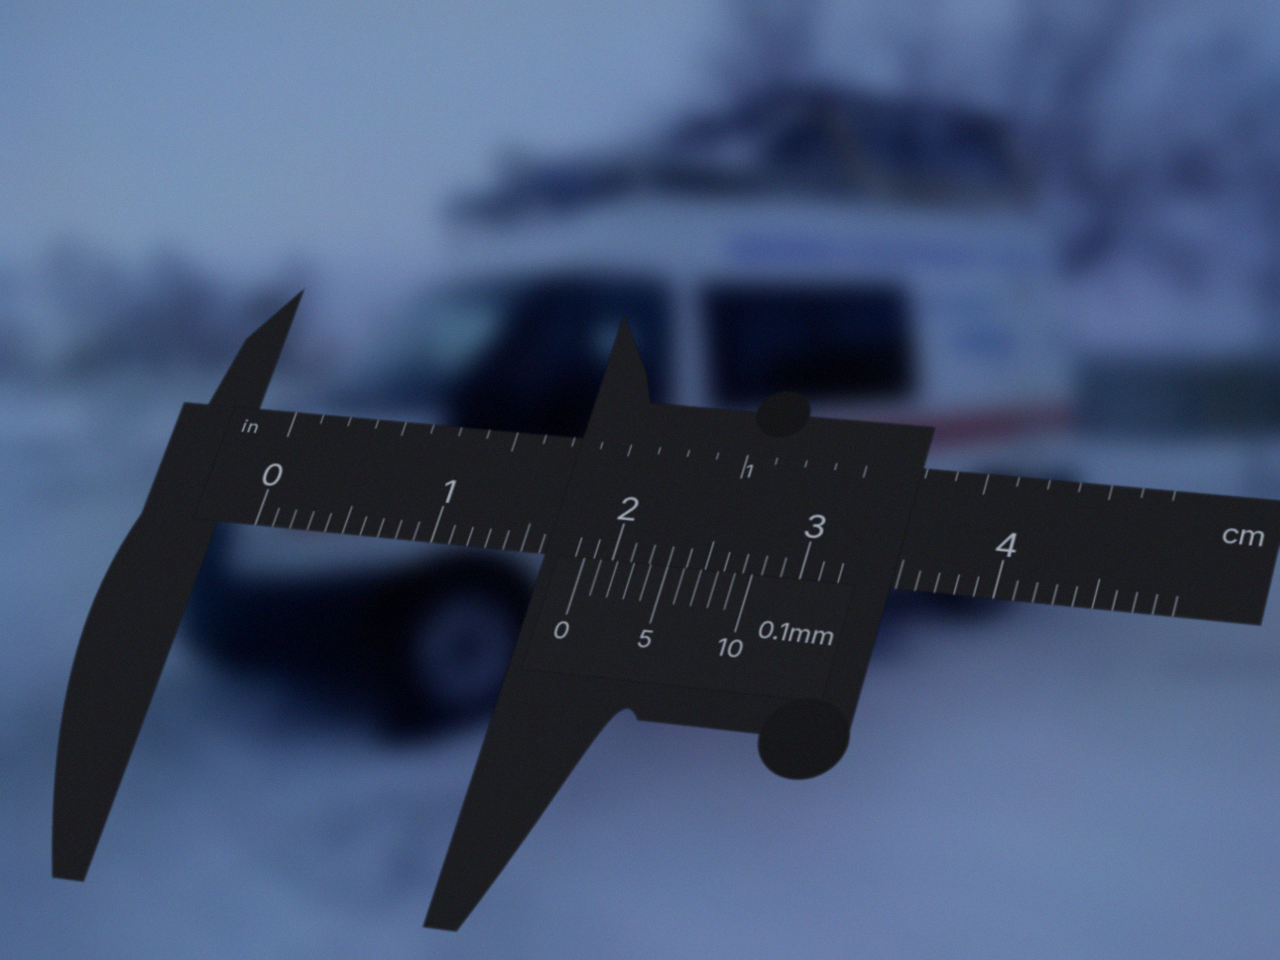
value=18.5 unit=mm
